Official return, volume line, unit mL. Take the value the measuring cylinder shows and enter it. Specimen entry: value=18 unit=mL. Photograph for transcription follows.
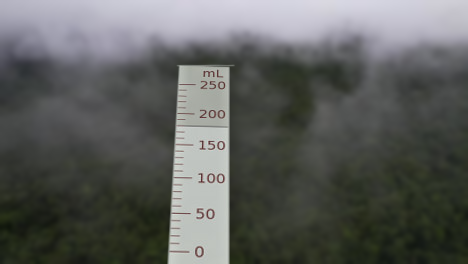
value=180 unit=mL
